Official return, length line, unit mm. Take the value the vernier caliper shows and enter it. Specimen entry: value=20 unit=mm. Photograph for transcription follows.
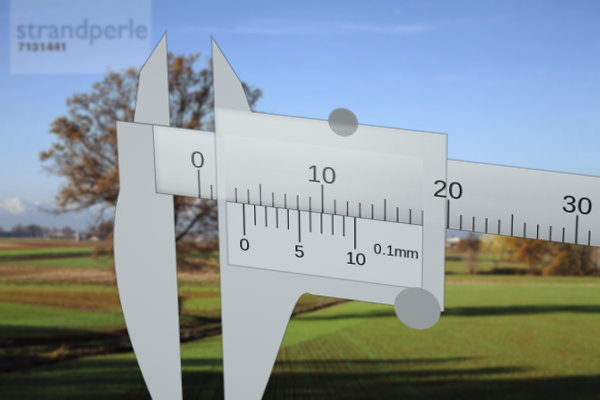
value=3.6 unit=mm
